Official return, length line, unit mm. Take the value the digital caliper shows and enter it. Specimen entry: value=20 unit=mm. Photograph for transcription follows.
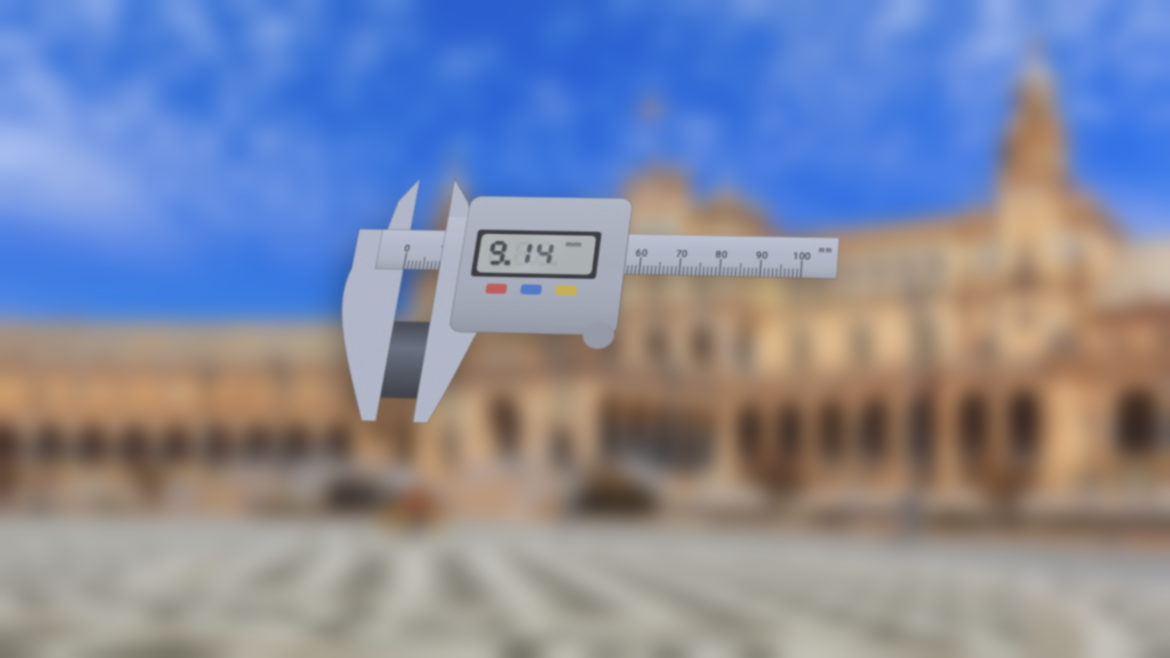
value=9.14 unit=mm
